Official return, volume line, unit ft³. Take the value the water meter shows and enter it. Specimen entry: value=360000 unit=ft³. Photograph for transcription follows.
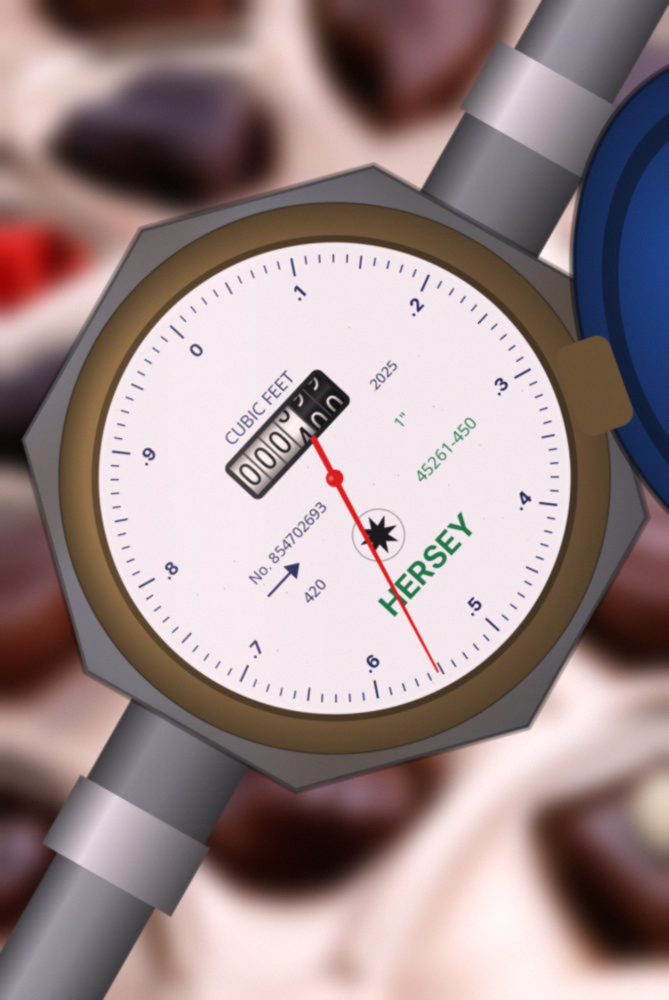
value=399.55 unit=ft³
